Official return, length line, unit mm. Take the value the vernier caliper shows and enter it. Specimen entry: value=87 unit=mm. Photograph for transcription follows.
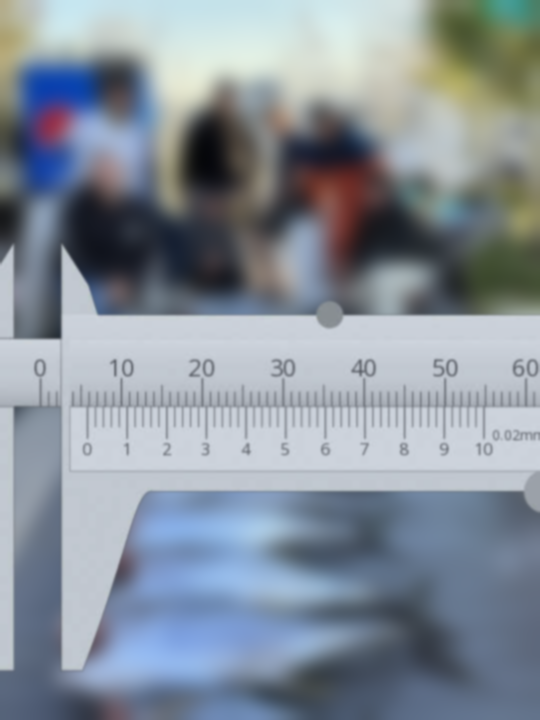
value=5.8 unit=mm
